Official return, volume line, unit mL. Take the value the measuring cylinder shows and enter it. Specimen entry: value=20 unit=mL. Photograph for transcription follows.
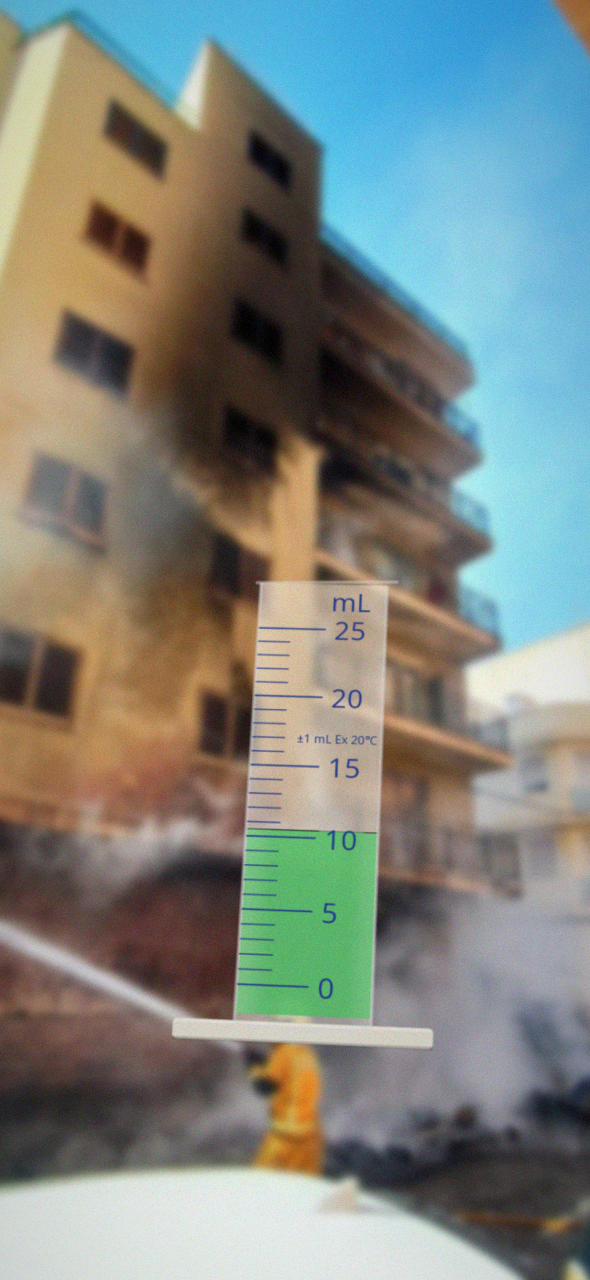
value=10.5 unit=mL
